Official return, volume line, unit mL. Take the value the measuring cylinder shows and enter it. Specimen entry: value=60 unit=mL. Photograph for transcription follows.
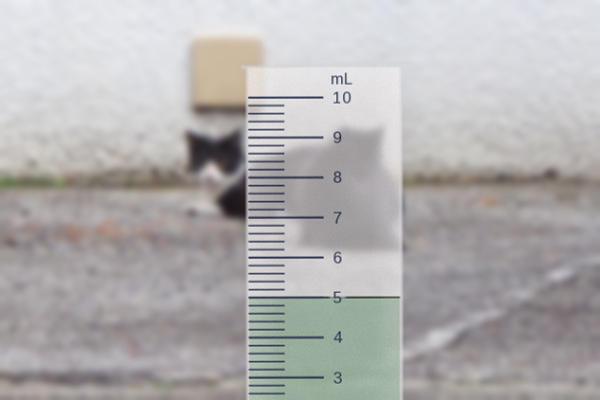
value=5 unit=mL
